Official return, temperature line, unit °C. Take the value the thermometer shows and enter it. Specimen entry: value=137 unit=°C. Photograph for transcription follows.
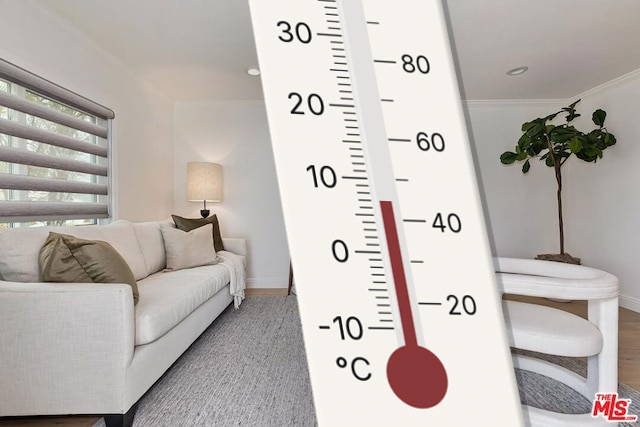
value=7 unit=°C
